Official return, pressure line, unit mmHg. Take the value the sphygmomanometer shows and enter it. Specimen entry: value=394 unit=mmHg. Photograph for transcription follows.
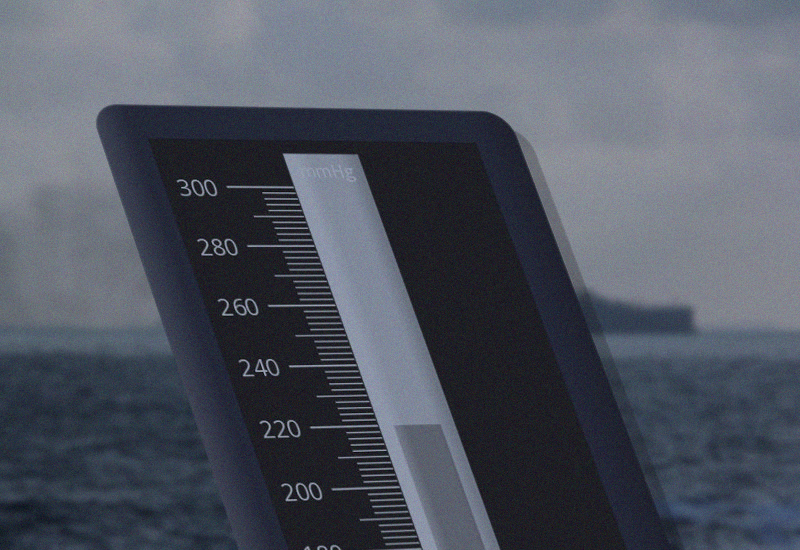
value=220 unit=mmHg
